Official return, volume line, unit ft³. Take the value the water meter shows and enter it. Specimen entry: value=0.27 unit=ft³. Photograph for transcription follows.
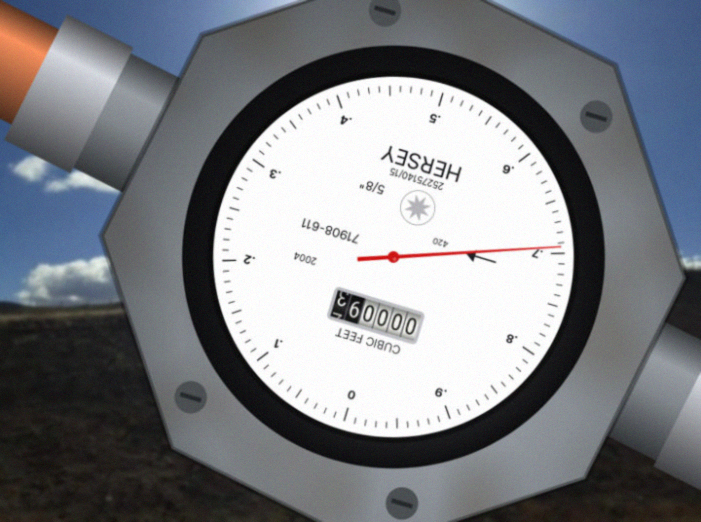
value=92.69 unit=ft³
